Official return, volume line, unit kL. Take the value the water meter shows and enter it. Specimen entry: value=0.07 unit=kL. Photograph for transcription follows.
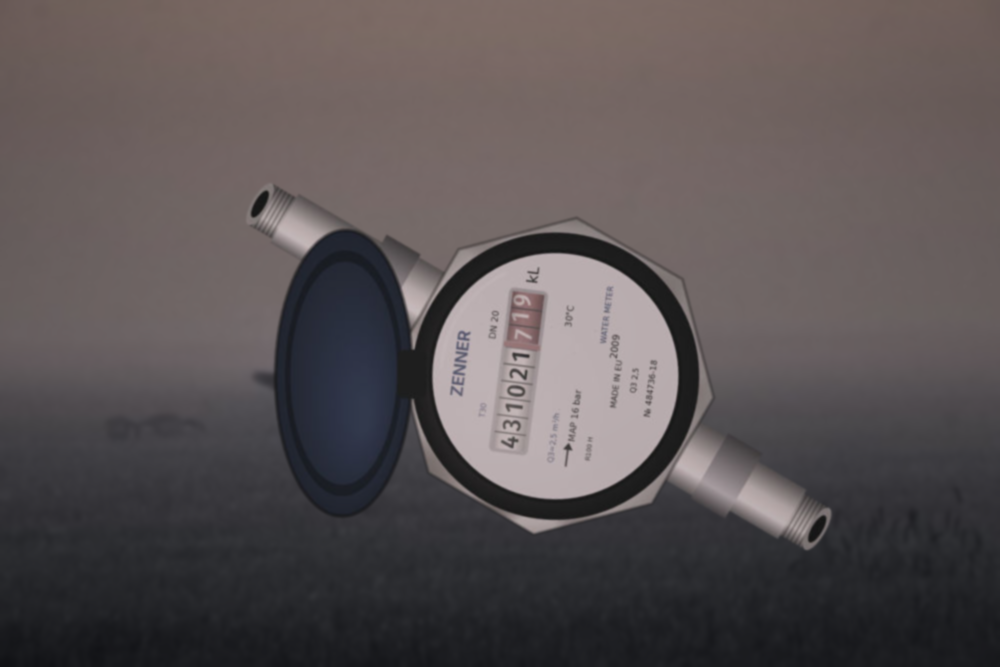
value=431021.719 unit=kL
